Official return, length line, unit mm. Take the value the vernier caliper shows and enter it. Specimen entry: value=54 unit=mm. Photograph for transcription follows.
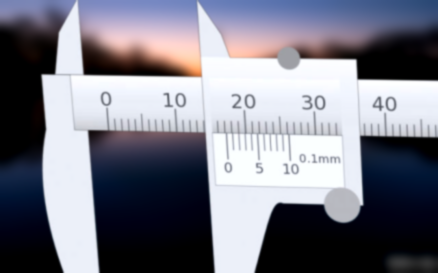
value=17.2 unit=mm
